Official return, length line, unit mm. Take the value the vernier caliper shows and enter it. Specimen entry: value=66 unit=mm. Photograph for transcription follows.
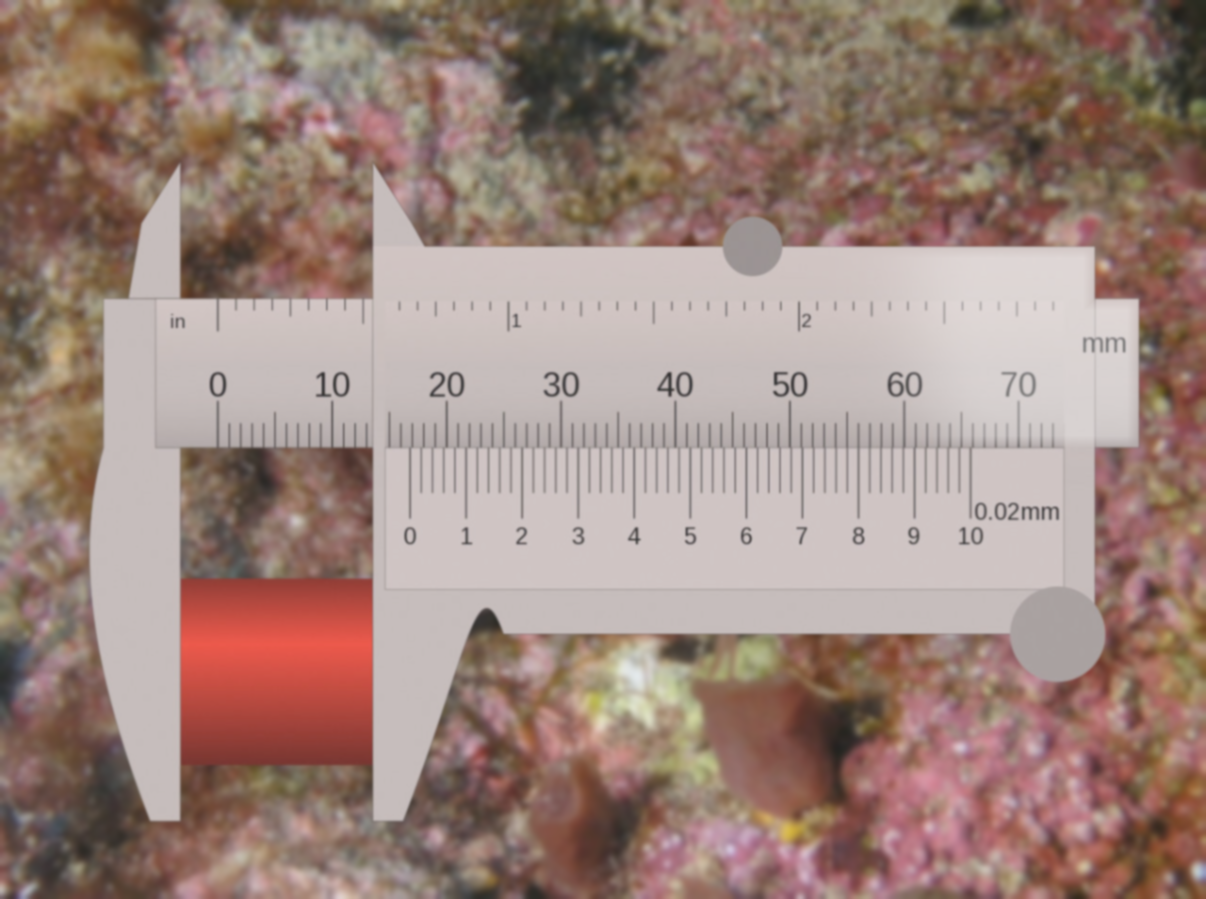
value=16.8 unit=mm
